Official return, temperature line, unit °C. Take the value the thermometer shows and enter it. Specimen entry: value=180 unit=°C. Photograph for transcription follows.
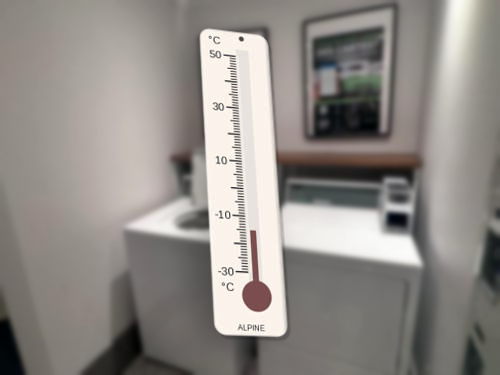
value=-15 unit=°C
